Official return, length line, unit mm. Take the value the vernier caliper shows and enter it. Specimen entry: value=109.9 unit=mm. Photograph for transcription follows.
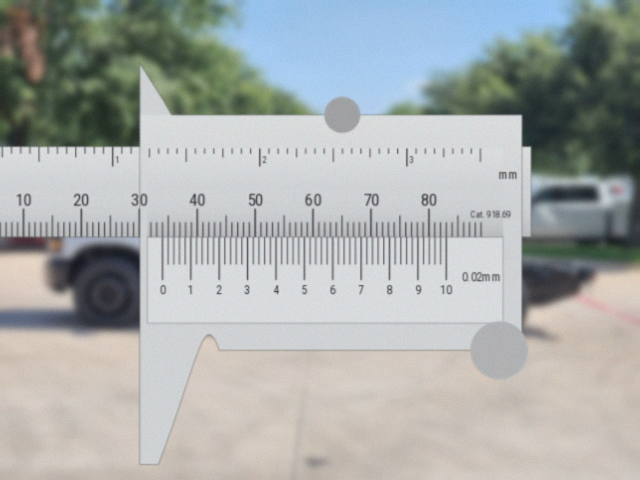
value=34.0 unit=mm
